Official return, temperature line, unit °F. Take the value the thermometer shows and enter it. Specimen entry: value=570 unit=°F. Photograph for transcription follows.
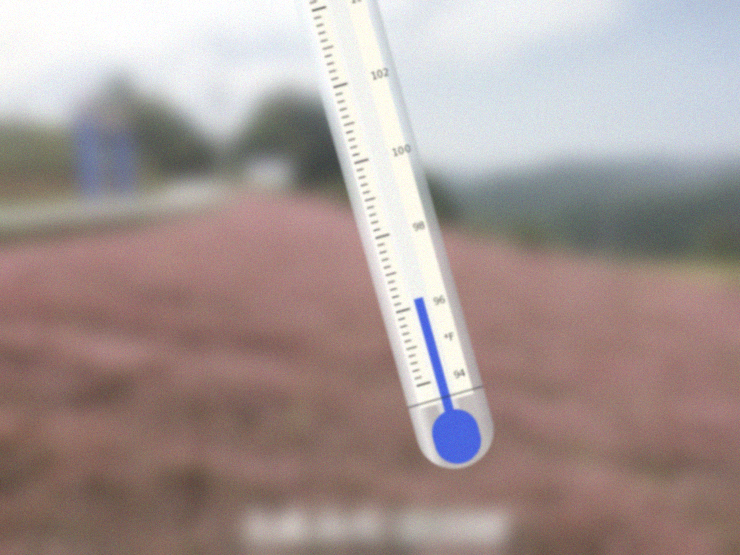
value=96.2 unit=°F
